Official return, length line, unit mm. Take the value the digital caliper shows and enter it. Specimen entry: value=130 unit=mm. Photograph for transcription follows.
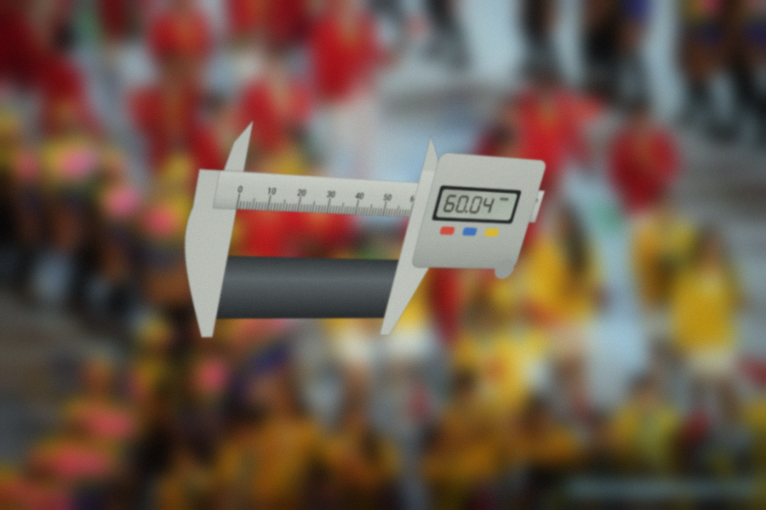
value=60.04 unit=mm
